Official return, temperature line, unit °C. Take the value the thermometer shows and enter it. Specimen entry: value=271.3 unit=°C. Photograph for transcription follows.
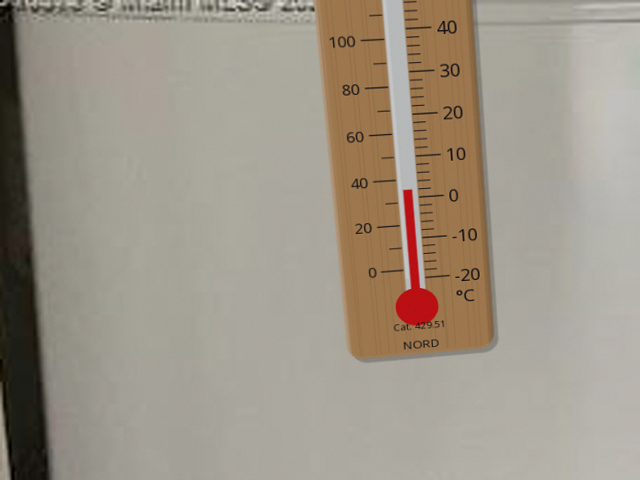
value=2 unit=°C
